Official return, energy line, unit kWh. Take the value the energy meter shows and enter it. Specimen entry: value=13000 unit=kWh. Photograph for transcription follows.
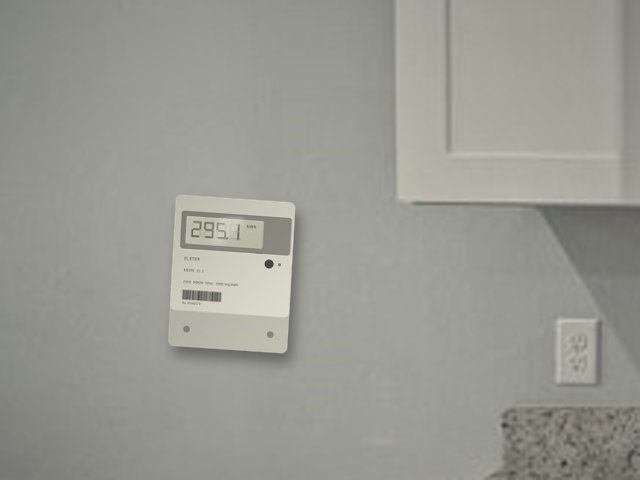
value=295.1 unit=kWh
